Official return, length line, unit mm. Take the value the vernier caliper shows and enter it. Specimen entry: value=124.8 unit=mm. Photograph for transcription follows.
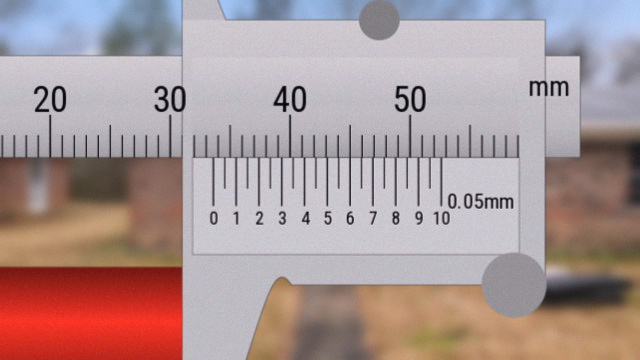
value=33.6 unit=mm
